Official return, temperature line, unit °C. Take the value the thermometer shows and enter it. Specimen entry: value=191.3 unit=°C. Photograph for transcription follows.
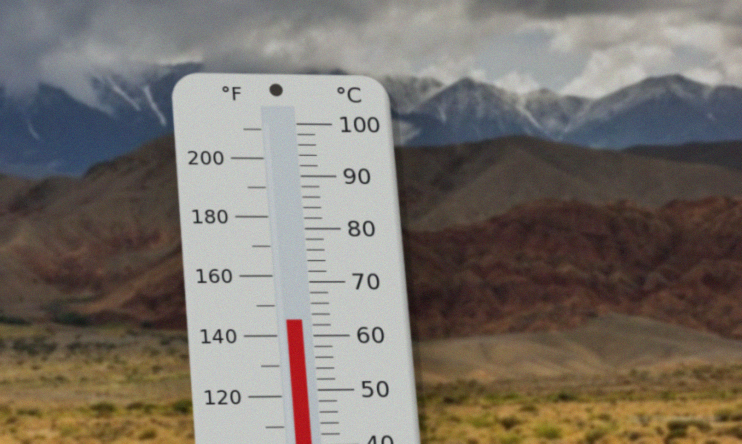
value=63 unit=°C
